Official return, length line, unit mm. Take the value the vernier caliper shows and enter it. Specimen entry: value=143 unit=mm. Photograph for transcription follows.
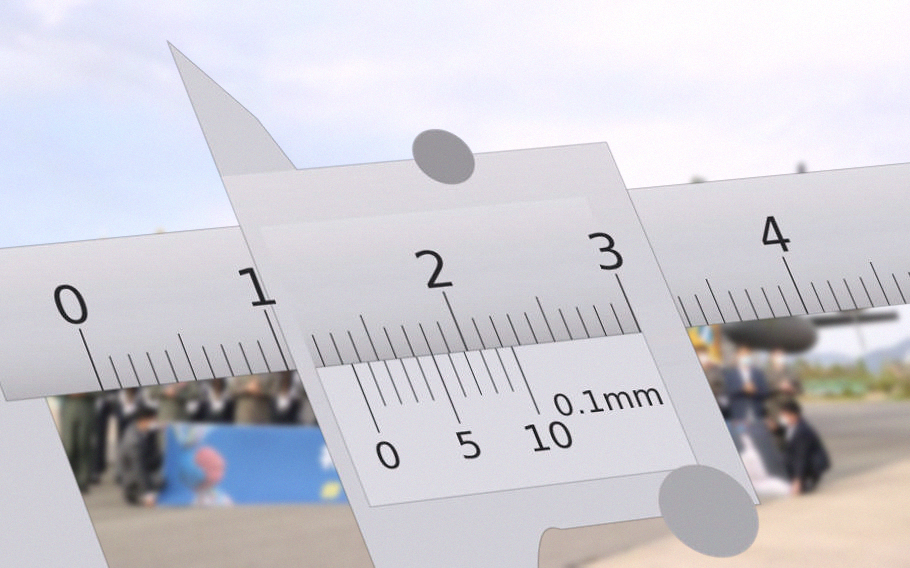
value=13.5 unit=mm
